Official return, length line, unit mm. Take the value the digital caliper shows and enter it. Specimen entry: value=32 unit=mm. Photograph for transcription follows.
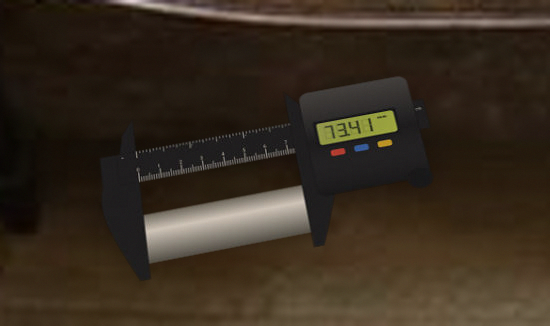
value=73.41 unit=mm
